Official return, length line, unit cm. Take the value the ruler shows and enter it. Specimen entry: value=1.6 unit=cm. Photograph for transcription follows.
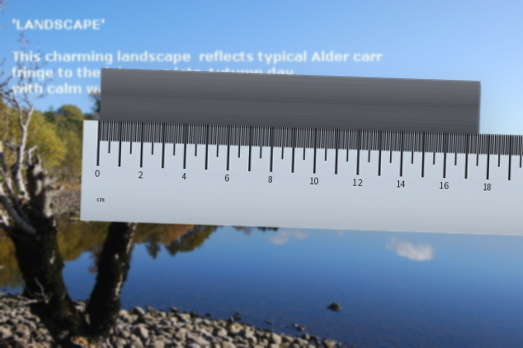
value=17.5 unit=cm
